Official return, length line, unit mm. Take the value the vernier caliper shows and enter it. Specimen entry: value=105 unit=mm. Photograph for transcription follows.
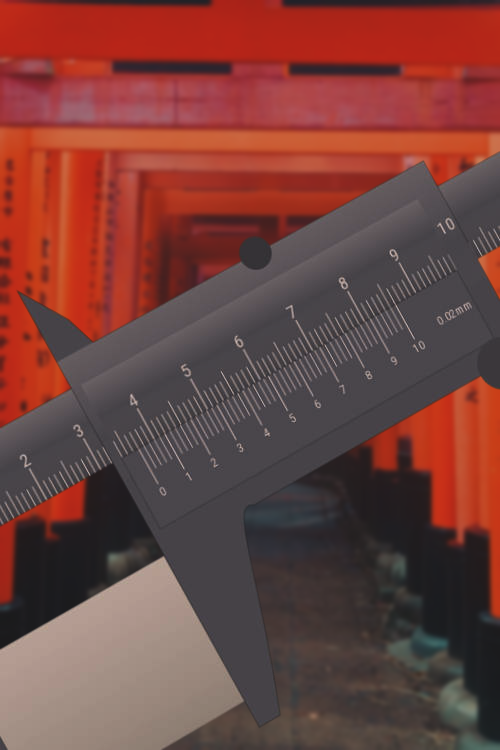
value=37.0 unit=mm
